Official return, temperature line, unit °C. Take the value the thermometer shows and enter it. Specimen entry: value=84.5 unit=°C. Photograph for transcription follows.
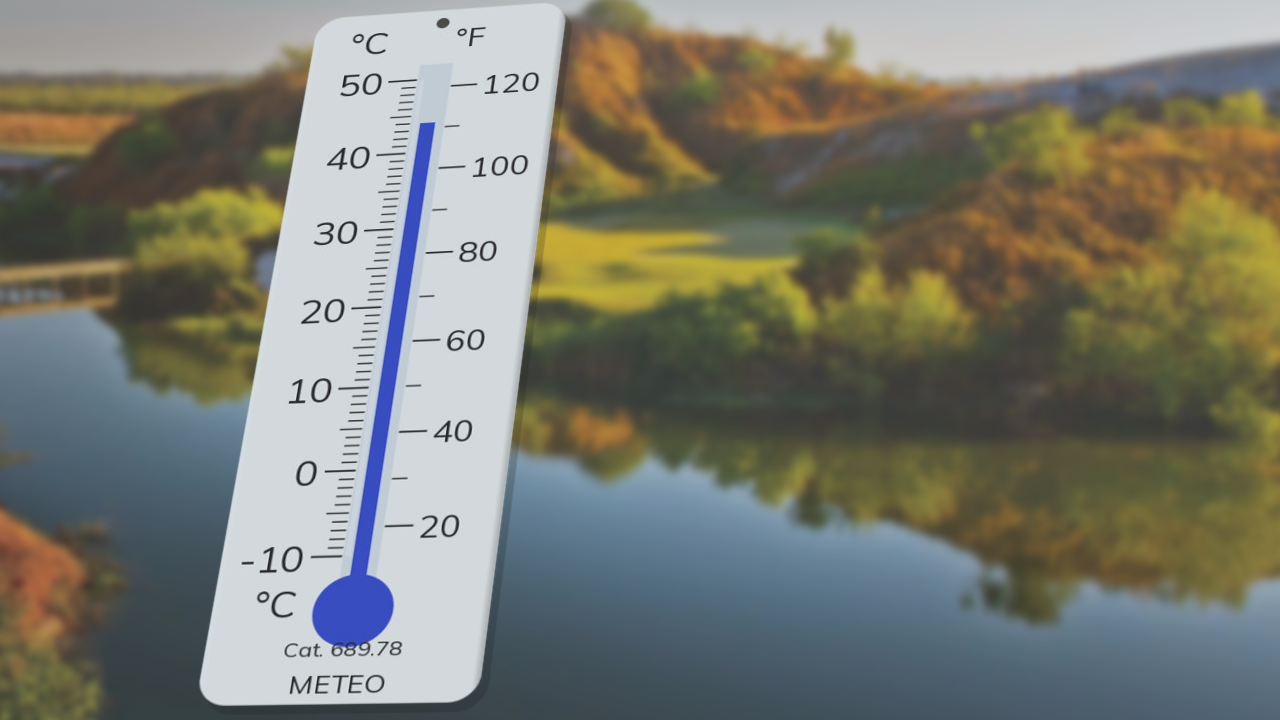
value=44 unit=°C
